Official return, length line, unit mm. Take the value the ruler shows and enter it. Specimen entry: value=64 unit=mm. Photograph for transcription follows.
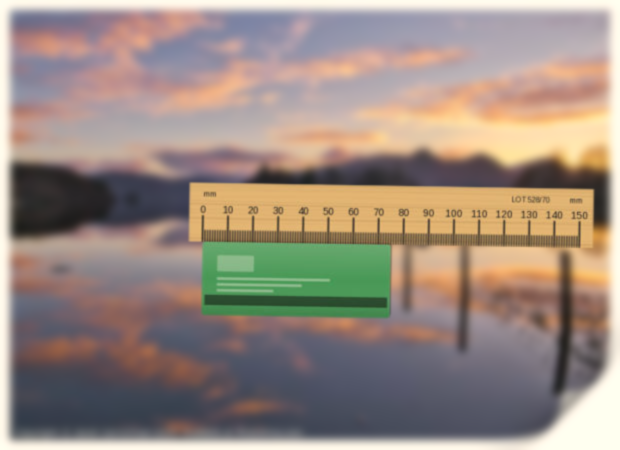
value=75 unit=mm
